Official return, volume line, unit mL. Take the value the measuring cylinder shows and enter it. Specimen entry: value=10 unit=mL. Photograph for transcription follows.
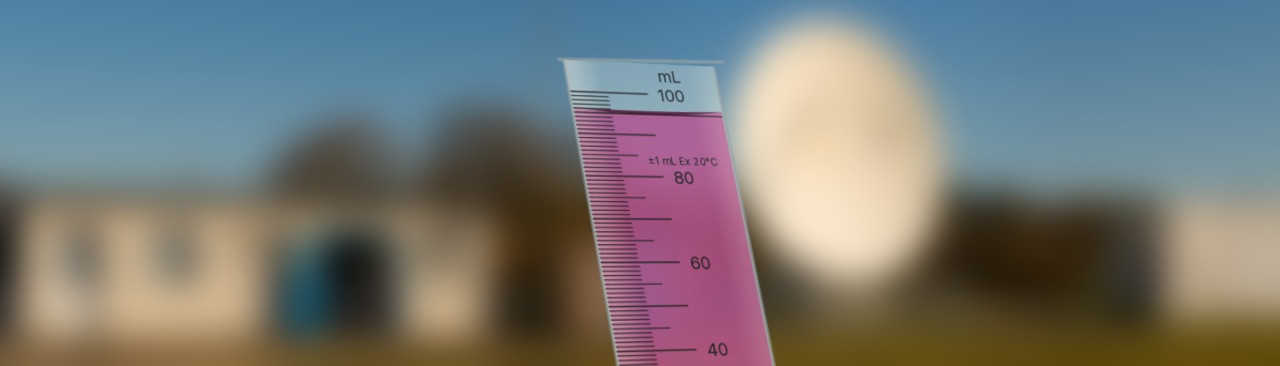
value=95 unit=mL
